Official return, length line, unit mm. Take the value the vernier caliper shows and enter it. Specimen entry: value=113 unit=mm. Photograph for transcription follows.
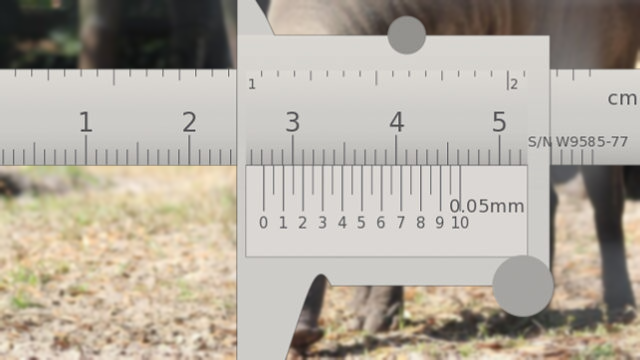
value=27.2 unit=mm
